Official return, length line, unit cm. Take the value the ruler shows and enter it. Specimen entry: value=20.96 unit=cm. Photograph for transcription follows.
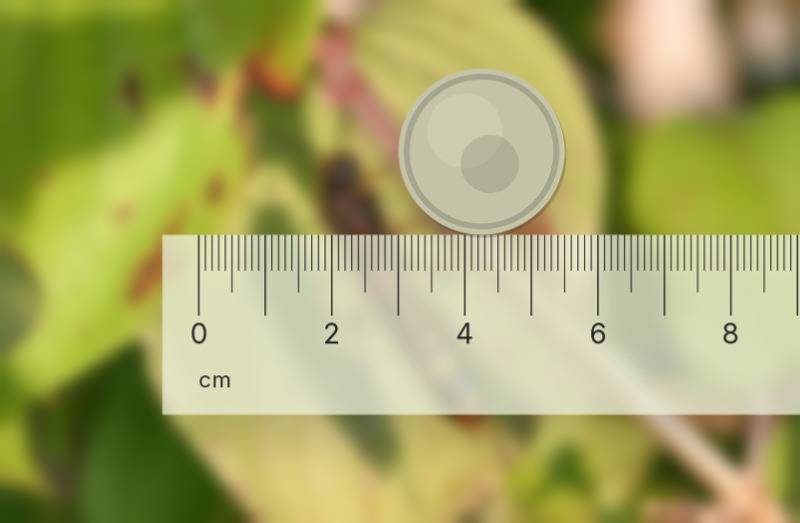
value=2.5 unit=cm
